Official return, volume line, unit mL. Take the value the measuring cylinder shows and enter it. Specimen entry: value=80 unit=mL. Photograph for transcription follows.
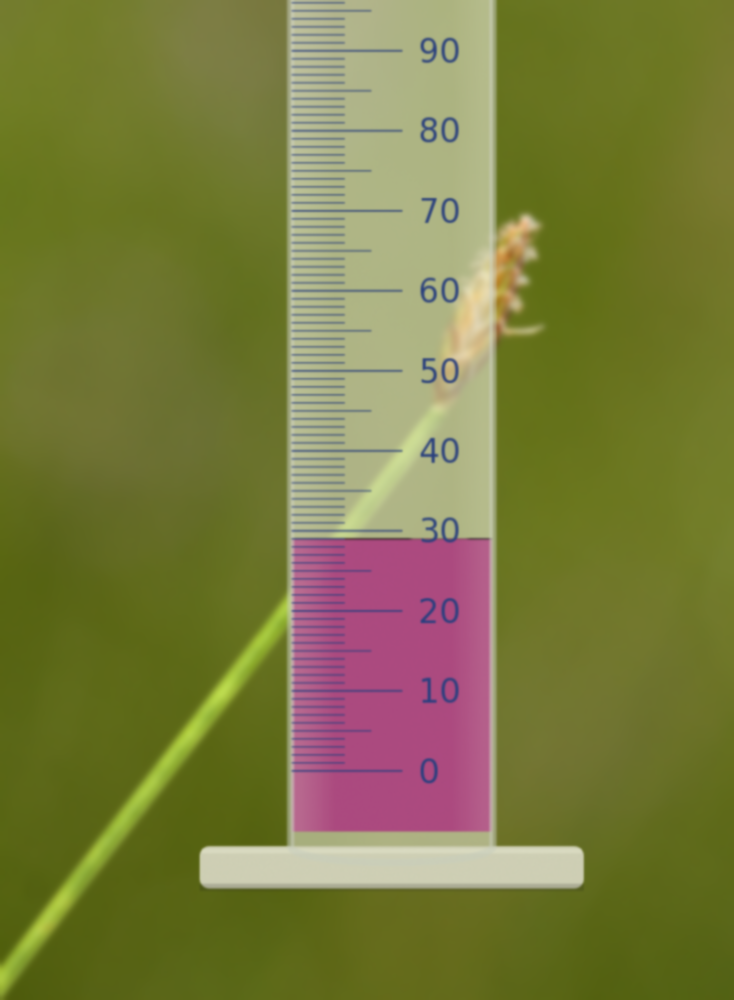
value=29 unit=mL
